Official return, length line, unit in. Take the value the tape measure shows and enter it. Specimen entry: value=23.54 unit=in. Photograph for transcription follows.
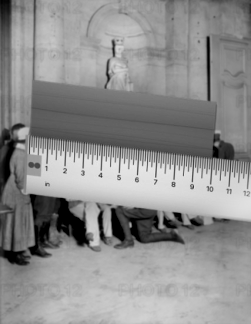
value=10 unit=in
